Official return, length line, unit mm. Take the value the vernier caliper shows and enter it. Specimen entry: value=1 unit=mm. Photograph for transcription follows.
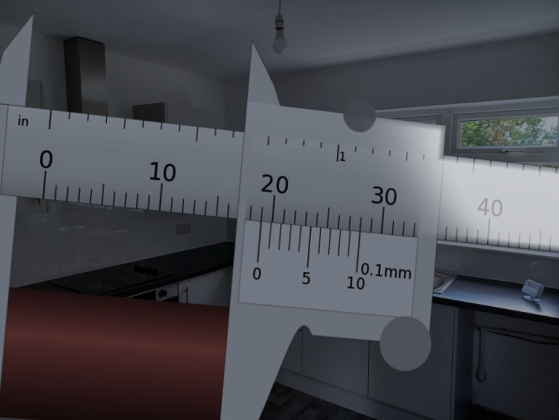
value=19.0 unit=mm
